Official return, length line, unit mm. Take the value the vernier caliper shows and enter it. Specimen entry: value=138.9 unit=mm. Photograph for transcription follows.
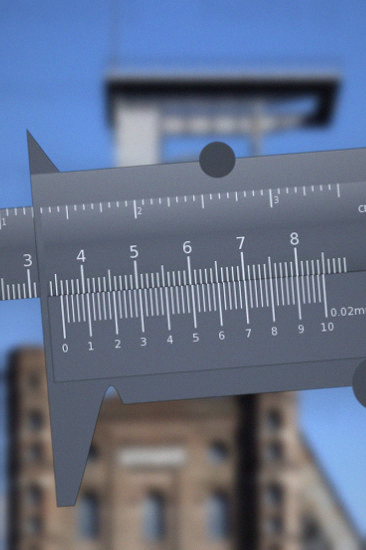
value=35.8 unit=mm
